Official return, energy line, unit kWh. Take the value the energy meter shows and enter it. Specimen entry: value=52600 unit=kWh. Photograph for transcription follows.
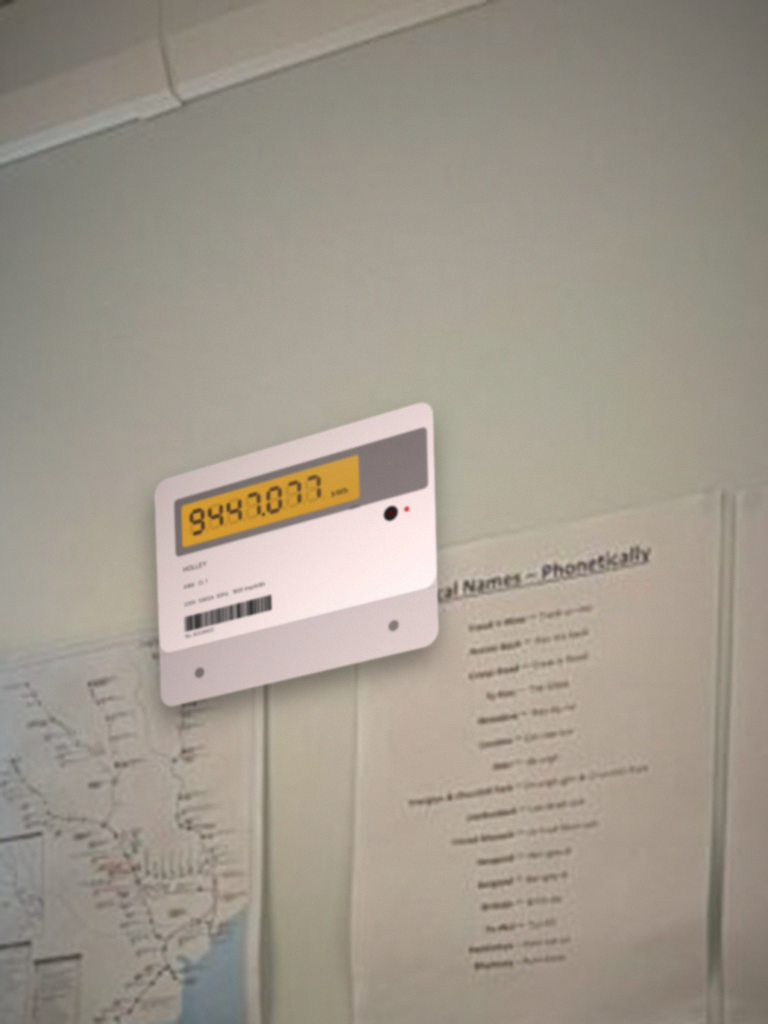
value=9447.077 unit=kWh
